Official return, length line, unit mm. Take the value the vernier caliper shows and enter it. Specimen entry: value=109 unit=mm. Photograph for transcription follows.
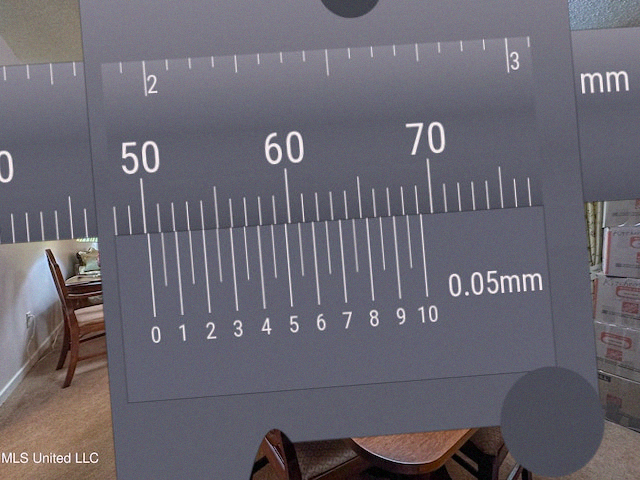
value=50.2 unit=mm
